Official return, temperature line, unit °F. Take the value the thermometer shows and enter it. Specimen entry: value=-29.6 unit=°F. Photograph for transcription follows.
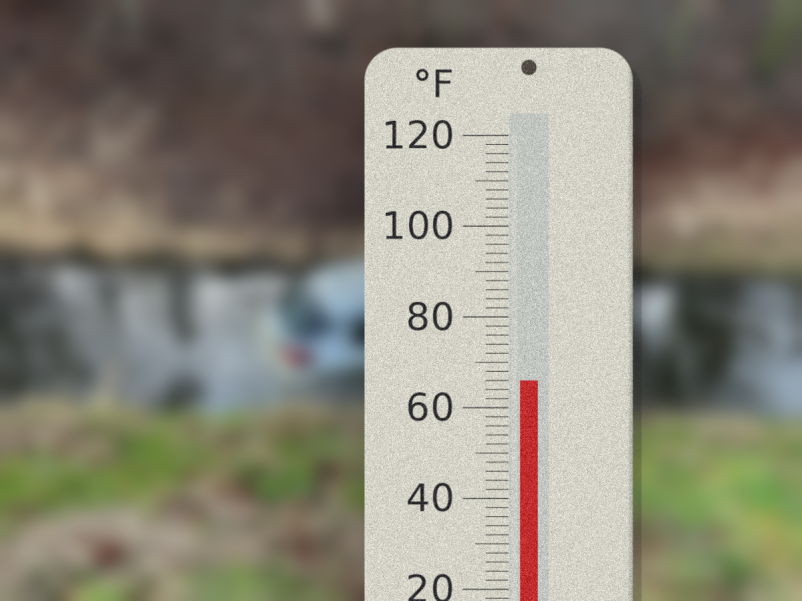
value=66 unit=°F
